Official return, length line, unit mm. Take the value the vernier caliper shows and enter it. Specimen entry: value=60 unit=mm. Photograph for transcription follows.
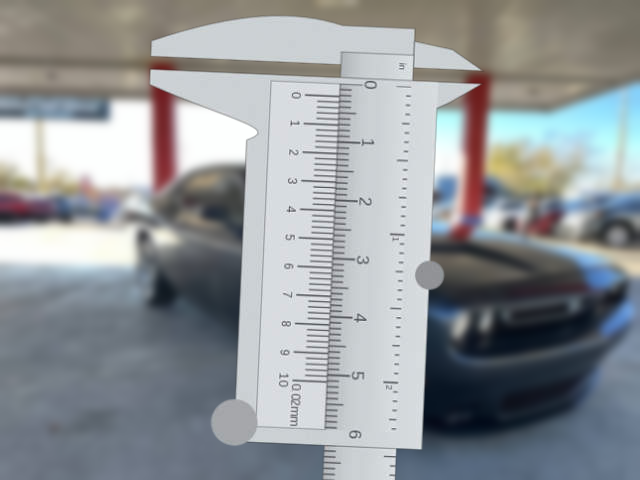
value=2.2 unit=mm
